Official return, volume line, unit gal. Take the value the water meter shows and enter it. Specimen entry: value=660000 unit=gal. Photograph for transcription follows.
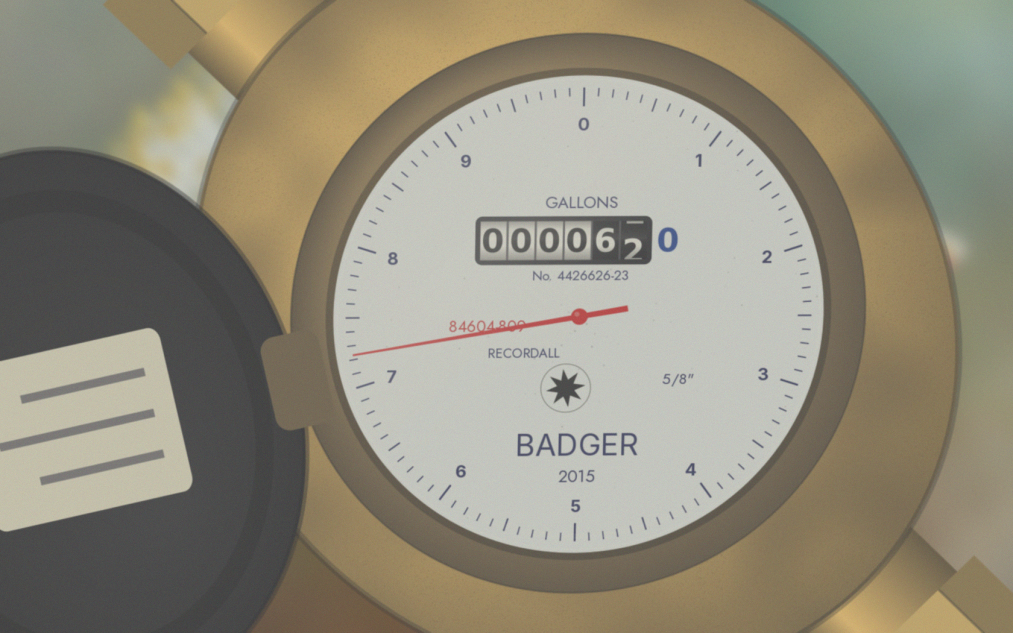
value=617.2 unit=gal
